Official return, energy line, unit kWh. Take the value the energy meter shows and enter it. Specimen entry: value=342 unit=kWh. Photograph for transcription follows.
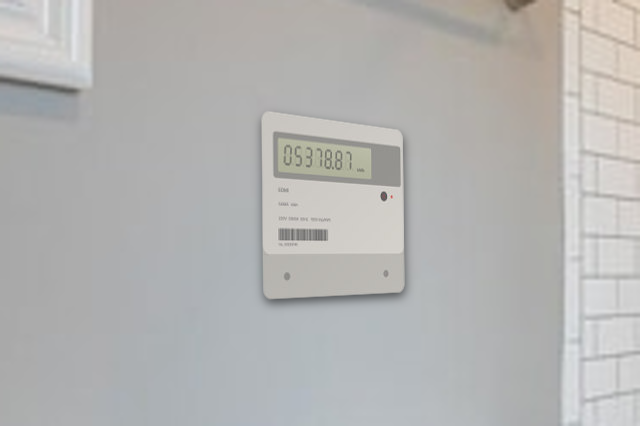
value=5378.87 unit=kWh
